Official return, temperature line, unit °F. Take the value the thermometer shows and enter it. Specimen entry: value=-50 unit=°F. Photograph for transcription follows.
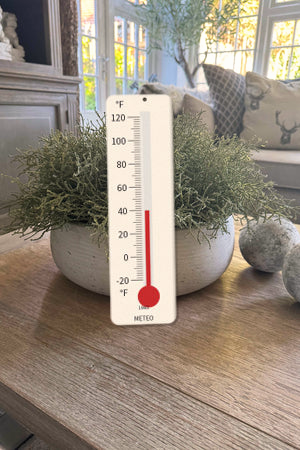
value=40 unit=°F
